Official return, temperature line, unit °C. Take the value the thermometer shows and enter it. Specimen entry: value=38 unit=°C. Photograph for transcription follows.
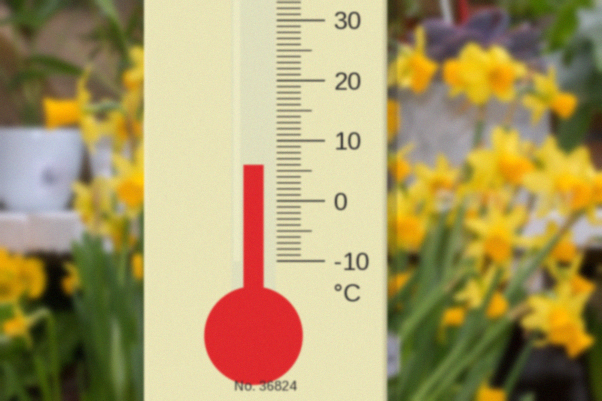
value=6 unit=°C
